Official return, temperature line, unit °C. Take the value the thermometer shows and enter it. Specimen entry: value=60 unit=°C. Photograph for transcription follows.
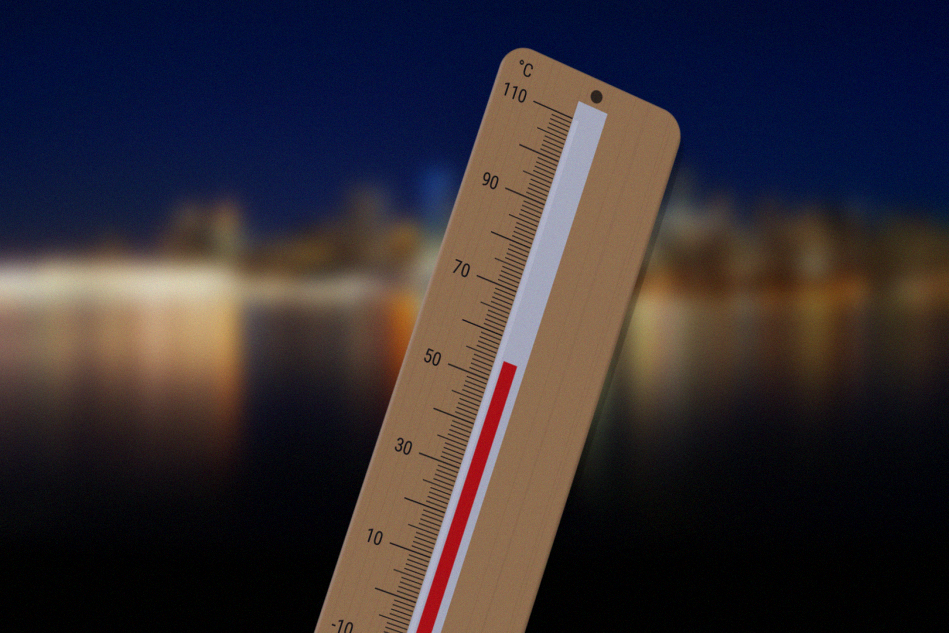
value=55 unit=°C
